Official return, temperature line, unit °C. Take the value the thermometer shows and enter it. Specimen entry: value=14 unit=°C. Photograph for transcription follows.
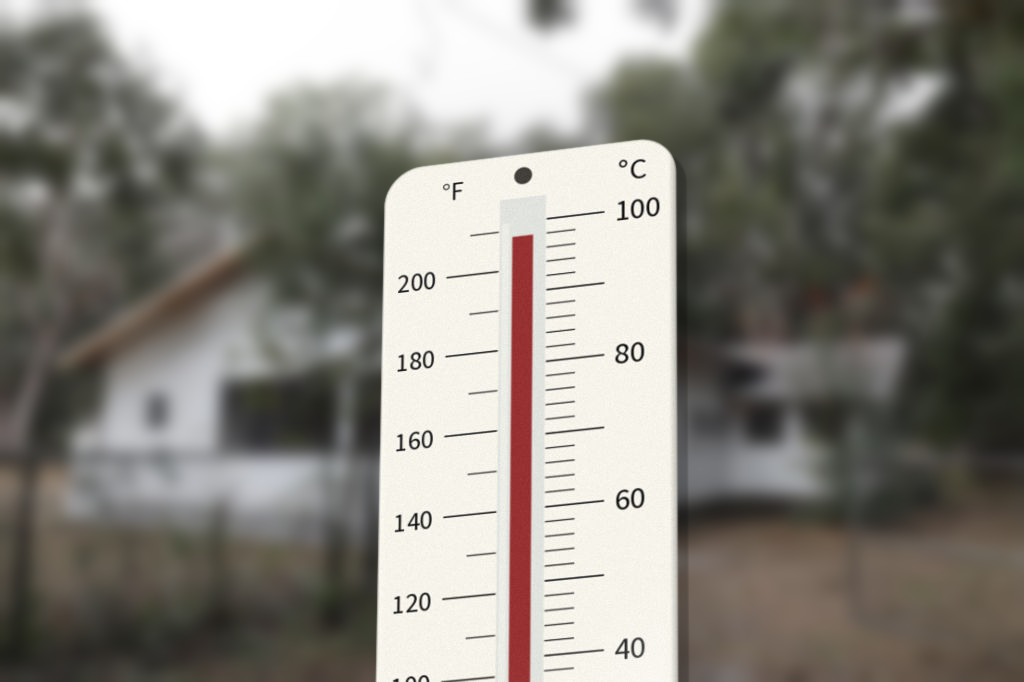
value=98 unit=°C
